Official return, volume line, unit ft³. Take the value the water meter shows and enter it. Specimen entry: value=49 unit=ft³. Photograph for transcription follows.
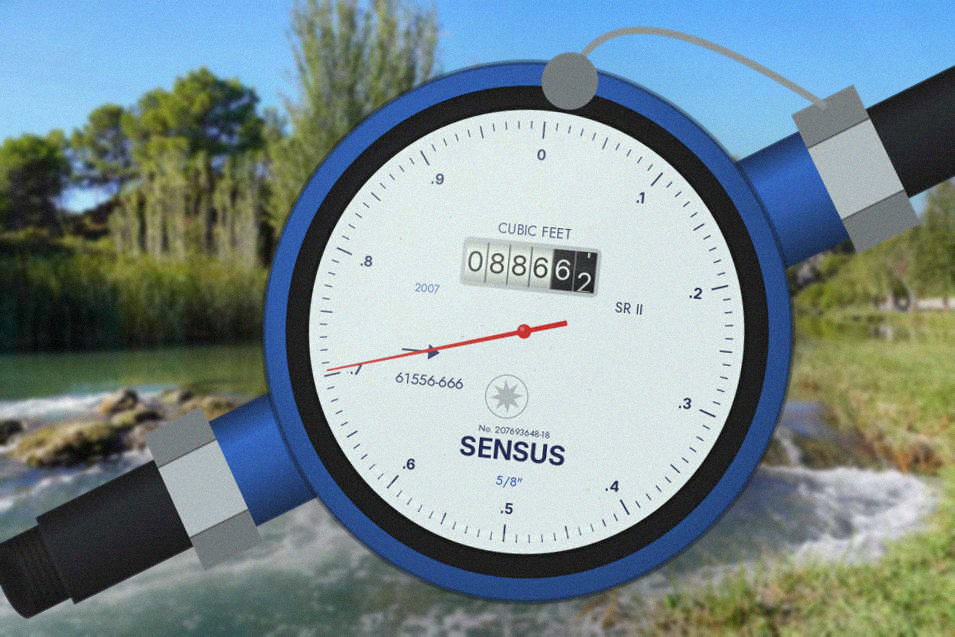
value=88661.70 unit=ft³
